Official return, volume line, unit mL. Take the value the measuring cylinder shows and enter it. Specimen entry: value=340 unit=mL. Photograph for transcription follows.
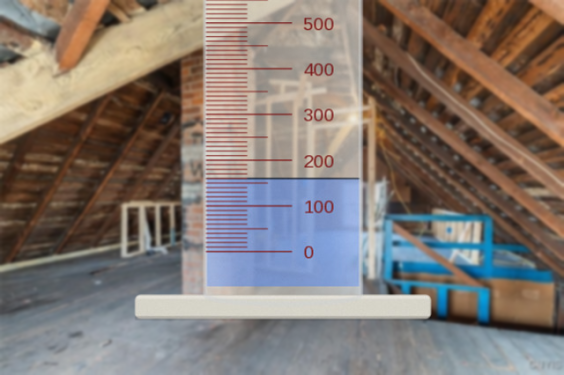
value=160 unit=mL
